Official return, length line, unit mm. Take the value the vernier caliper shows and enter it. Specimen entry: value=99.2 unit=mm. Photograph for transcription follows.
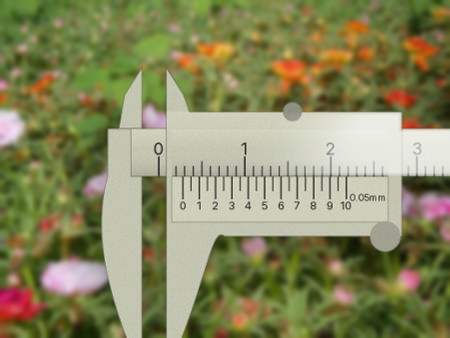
value=2.8 unit=mm
